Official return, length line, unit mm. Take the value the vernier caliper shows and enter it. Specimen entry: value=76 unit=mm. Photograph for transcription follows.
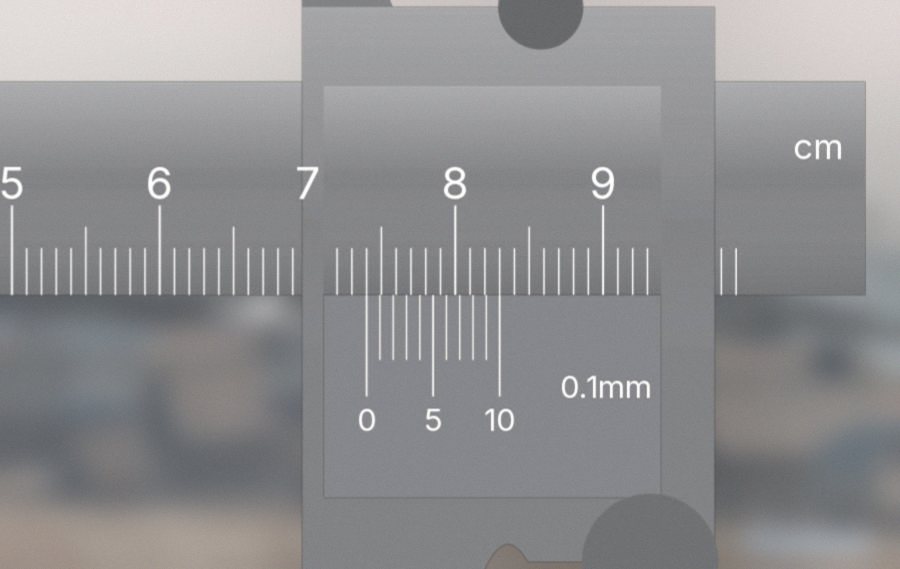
value=74.0 unit=mm
